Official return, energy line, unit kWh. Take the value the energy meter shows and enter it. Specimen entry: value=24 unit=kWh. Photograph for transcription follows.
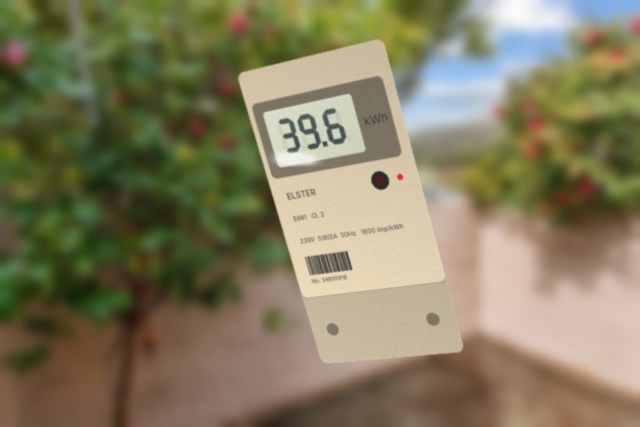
value=39.6 unit=kWh
